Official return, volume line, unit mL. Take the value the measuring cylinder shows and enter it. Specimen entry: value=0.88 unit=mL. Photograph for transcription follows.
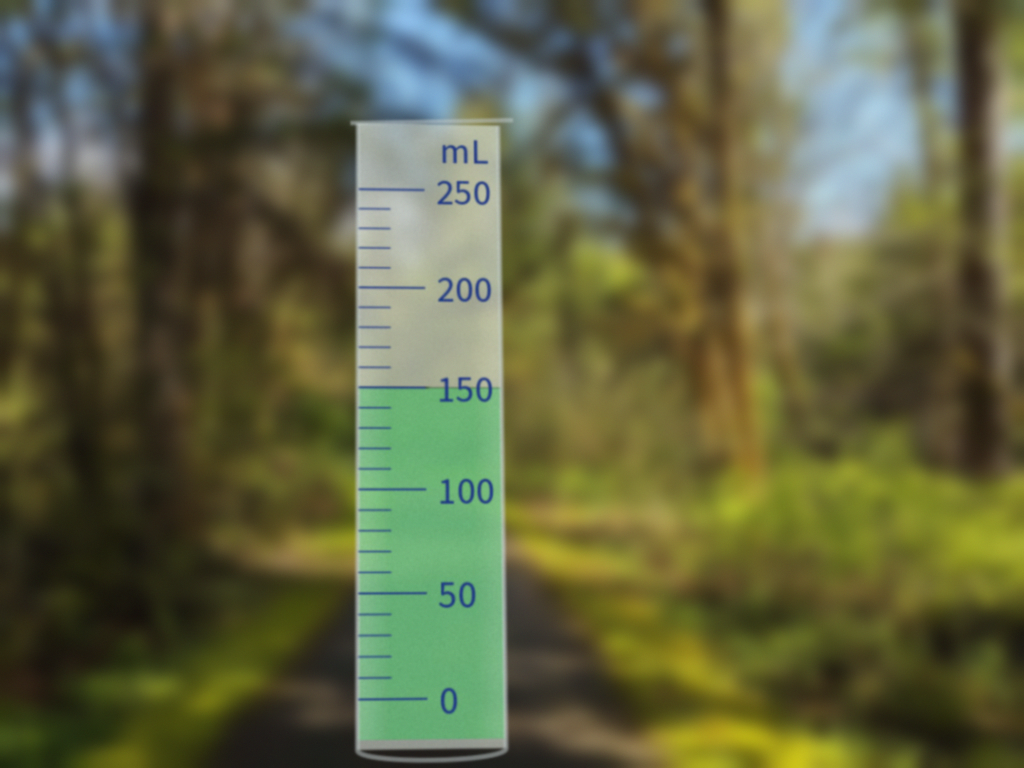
value=150 unit=mL
